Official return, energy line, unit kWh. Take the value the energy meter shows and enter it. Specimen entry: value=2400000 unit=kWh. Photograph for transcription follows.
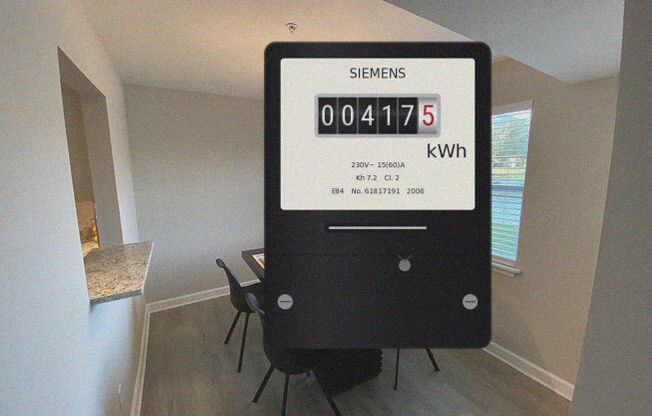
value=417.5 unit=kWh
